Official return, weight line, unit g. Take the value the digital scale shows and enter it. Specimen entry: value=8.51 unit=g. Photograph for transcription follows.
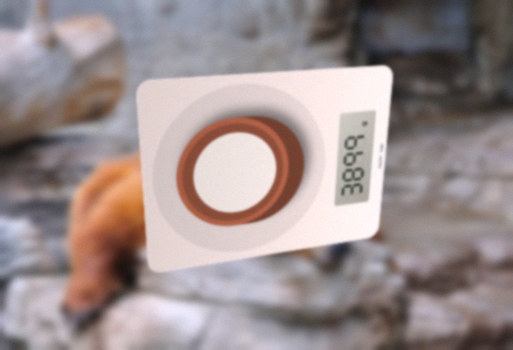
value=3899 unit=g
